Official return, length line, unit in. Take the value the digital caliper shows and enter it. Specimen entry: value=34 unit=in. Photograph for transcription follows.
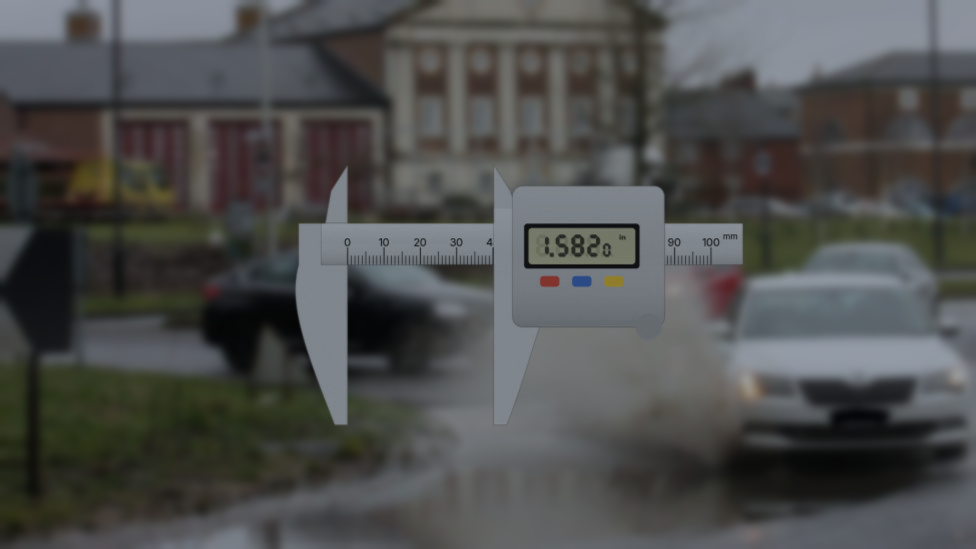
value=1.5820 unit=in
